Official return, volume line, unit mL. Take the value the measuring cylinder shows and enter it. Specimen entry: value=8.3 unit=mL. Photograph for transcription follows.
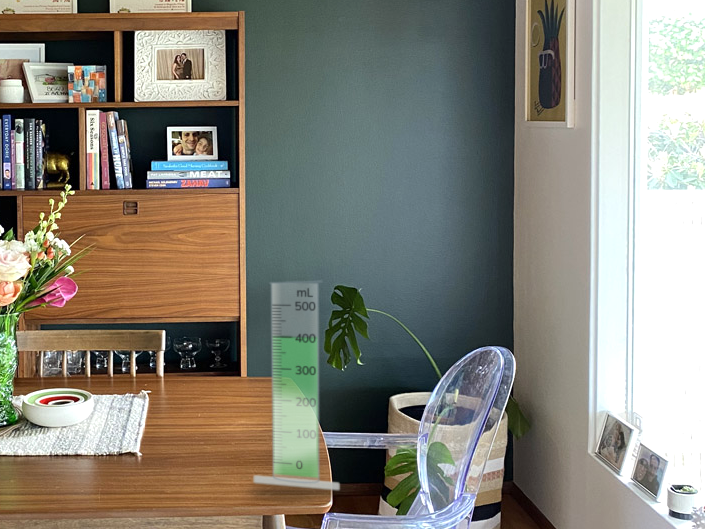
value=400 unit=mL
